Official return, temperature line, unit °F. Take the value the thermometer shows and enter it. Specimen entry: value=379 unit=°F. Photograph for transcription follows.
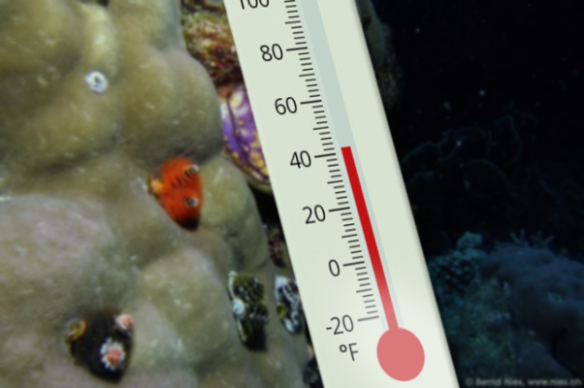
value=42 unit=°F
